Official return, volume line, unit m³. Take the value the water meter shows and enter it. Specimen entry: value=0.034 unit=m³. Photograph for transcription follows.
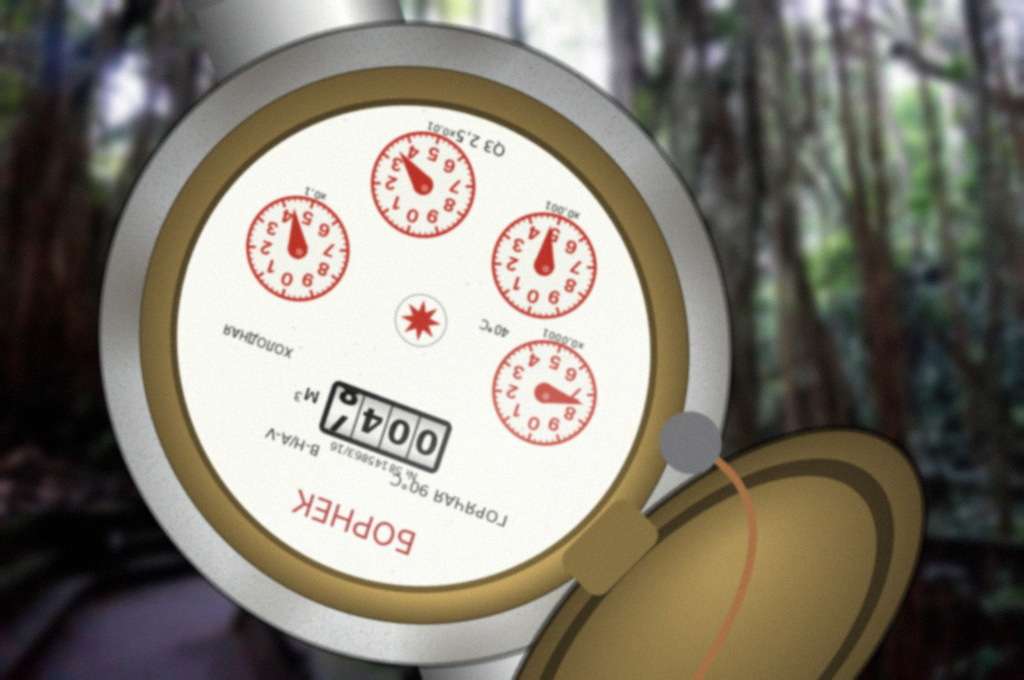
value=47.4347 unit=m³
